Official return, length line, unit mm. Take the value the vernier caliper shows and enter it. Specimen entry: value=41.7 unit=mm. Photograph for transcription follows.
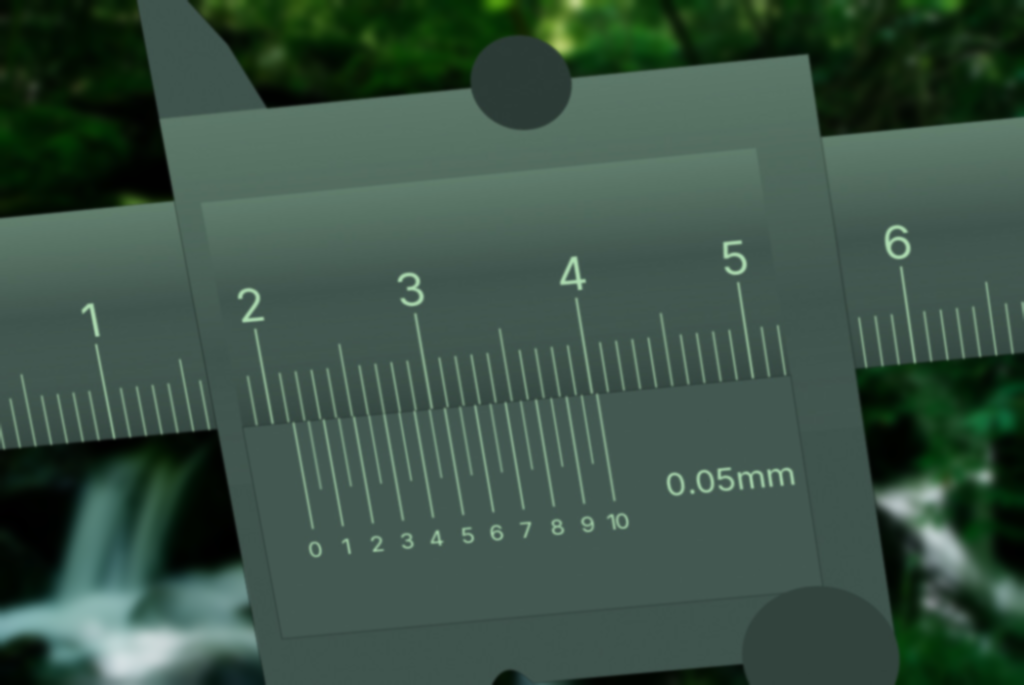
value=21.3 unit=mm
